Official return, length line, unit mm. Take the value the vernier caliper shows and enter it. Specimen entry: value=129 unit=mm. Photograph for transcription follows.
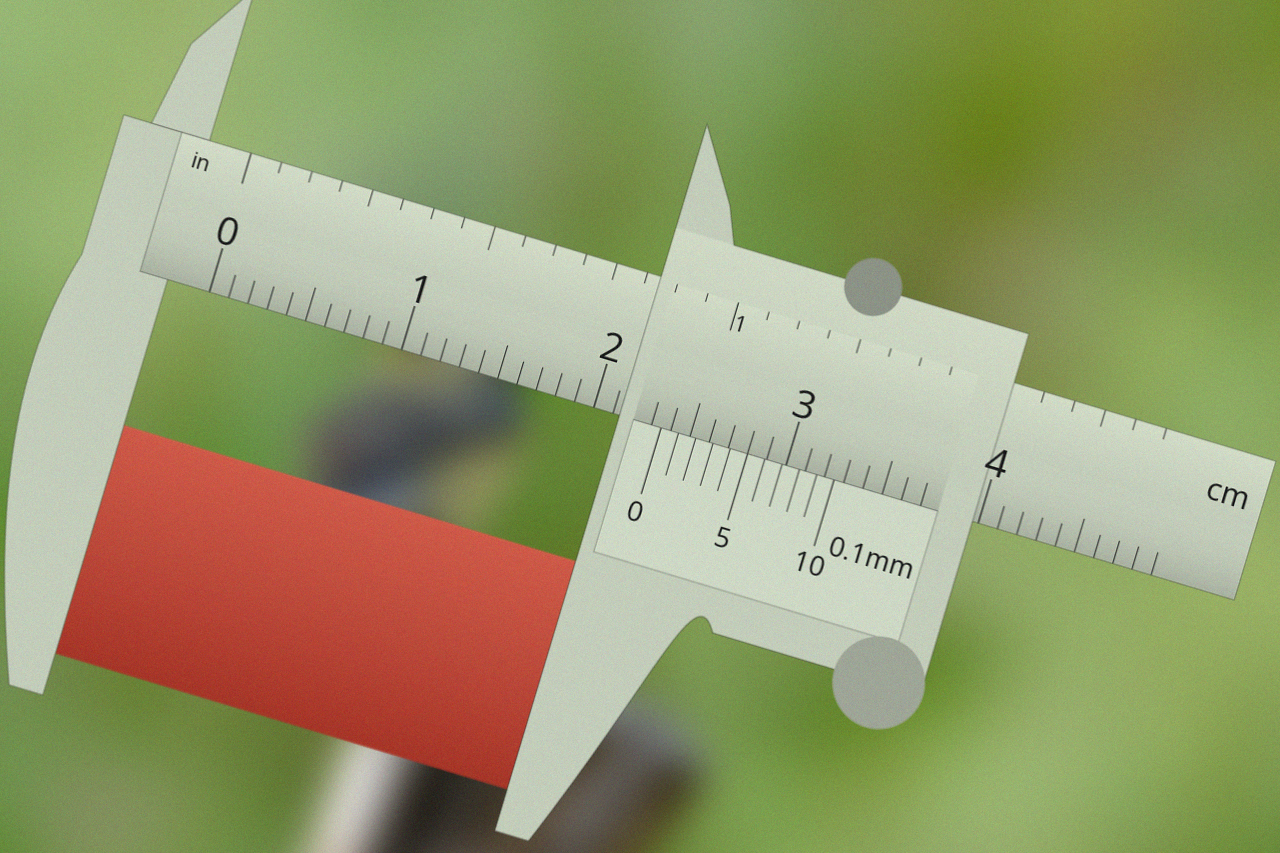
value=23.5 unit=mm
